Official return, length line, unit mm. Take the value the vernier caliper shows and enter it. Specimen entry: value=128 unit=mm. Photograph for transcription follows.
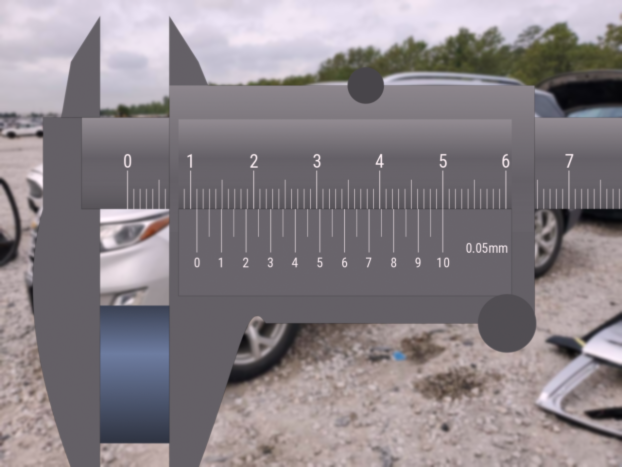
value=11.0 unit=mm
